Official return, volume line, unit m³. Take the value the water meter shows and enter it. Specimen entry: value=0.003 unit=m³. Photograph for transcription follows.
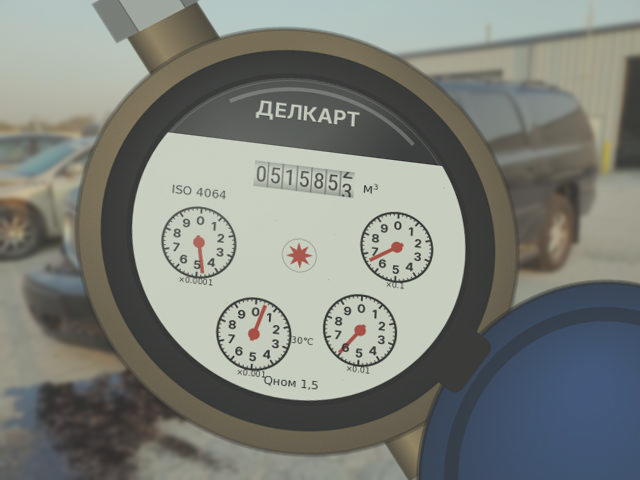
value=515852.6604 unit=m³
